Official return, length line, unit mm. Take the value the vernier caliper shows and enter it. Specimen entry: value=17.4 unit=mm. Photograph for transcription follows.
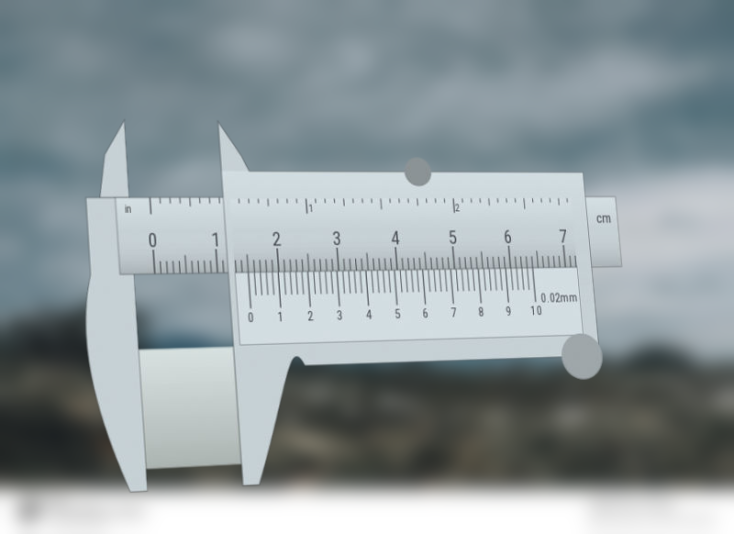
value=15.0 unit=mm
